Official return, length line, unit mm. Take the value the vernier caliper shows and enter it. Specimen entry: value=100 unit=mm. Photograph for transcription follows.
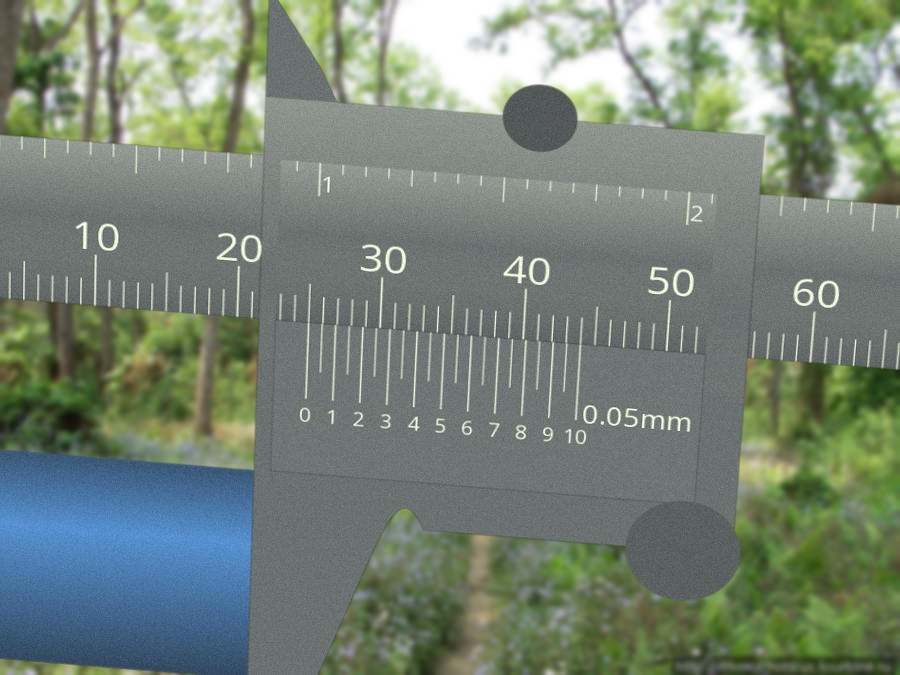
value=25.0 unit=mm
